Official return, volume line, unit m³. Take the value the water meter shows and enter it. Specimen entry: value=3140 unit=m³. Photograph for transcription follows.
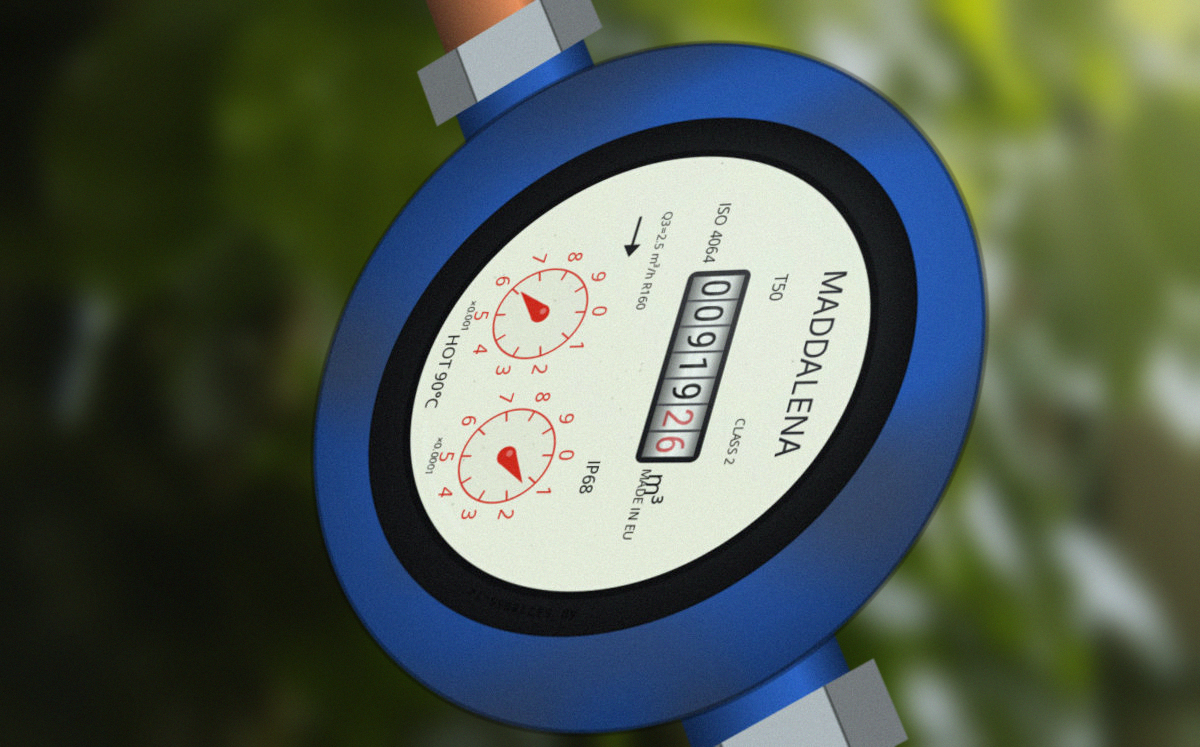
value=919.2661 unit=m³
